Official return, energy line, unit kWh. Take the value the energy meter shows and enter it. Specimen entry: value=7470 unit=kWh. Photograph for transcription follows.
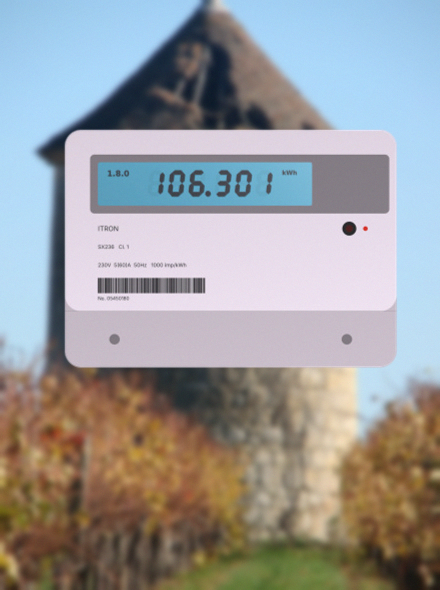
value=106.301 unit=kWh
